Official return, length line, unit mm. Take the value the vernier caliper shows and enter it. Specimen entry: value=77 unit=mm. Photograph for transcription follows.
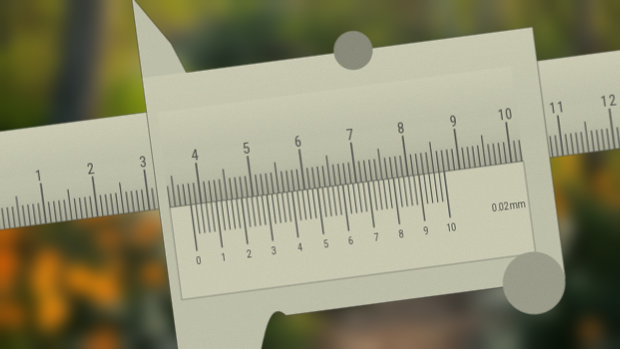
value=38.0 unit=mm
